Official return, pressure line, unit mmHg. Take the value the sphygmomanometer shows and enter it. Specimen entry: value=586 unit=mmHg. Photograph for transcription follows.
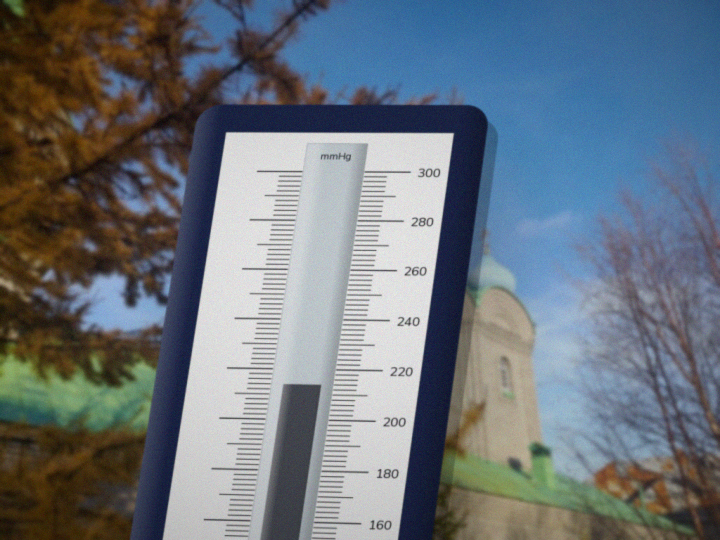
value=214 unit=mmHg
